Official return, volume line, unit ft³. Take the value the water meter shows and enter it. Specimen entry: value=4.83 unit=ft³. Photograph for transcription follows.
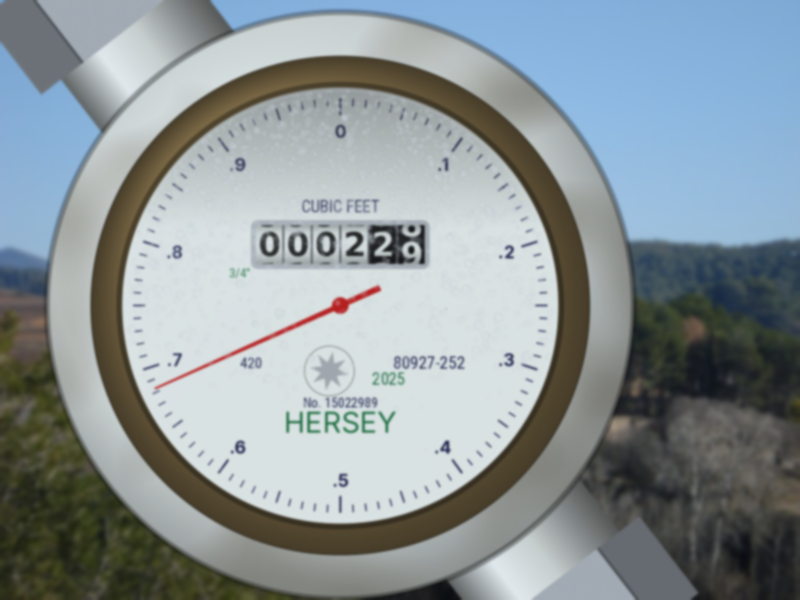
value=228.68 unit=ft³
